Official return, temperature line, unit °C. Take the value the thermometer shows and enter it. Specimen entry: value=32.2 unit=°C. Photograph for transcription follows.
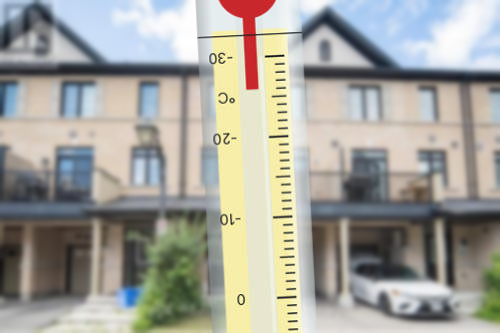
value=-26 unit=°C
